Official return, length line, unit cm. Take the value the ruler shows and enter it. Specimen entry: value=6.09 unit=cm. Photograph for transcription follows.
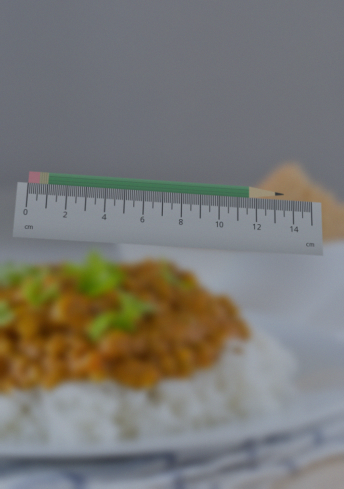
value=13.5 unit=cm
